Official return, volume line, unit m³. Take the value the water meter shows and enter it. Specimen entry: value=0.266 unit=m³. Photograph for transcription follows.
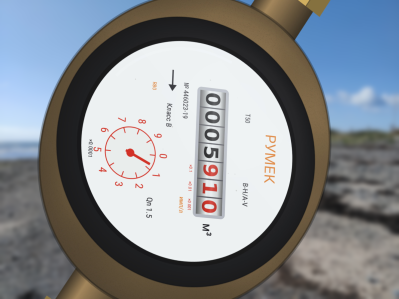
value=5.9100 unit=m³
